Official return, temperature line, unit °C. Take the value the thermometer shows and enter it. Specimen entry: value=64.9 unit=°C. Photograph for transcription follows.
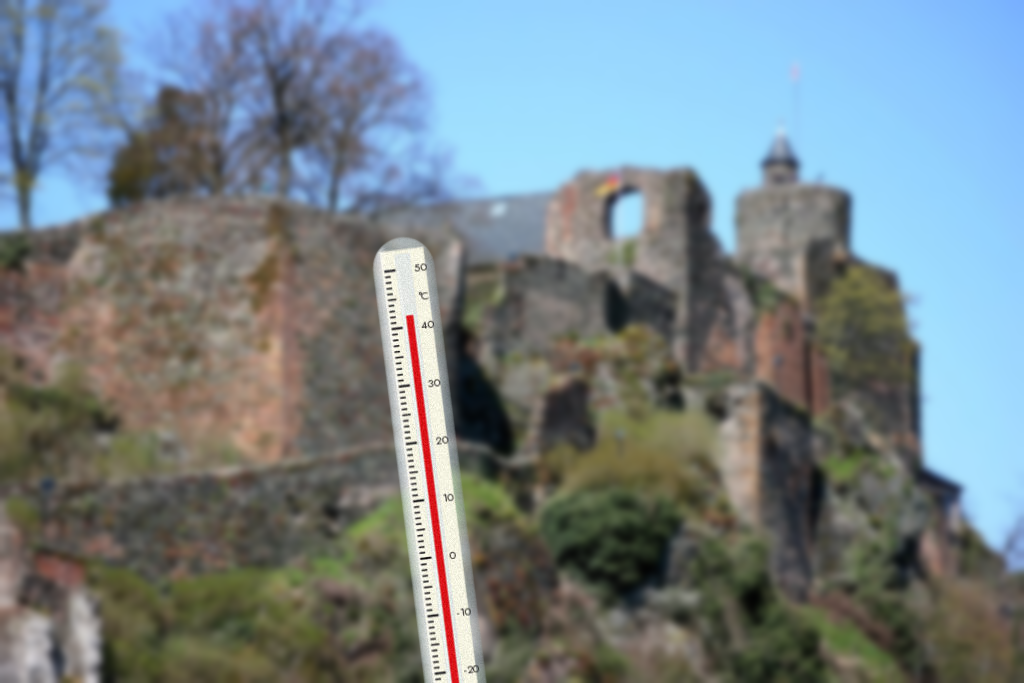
value=42 unit=°C
